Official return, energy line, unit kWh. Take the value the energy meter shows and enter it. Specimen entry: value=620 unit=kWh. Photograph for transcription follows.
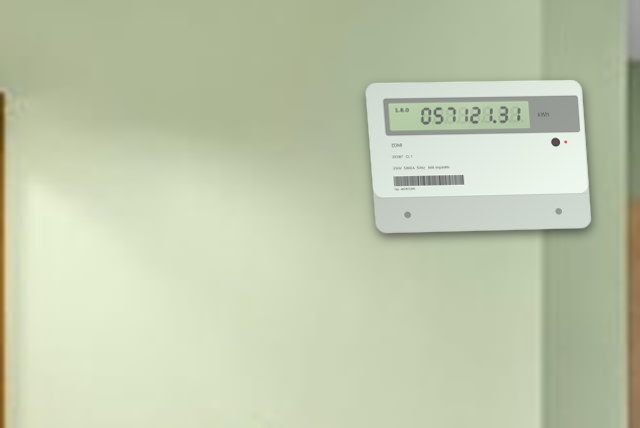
value=57121.31 unit=kWh
